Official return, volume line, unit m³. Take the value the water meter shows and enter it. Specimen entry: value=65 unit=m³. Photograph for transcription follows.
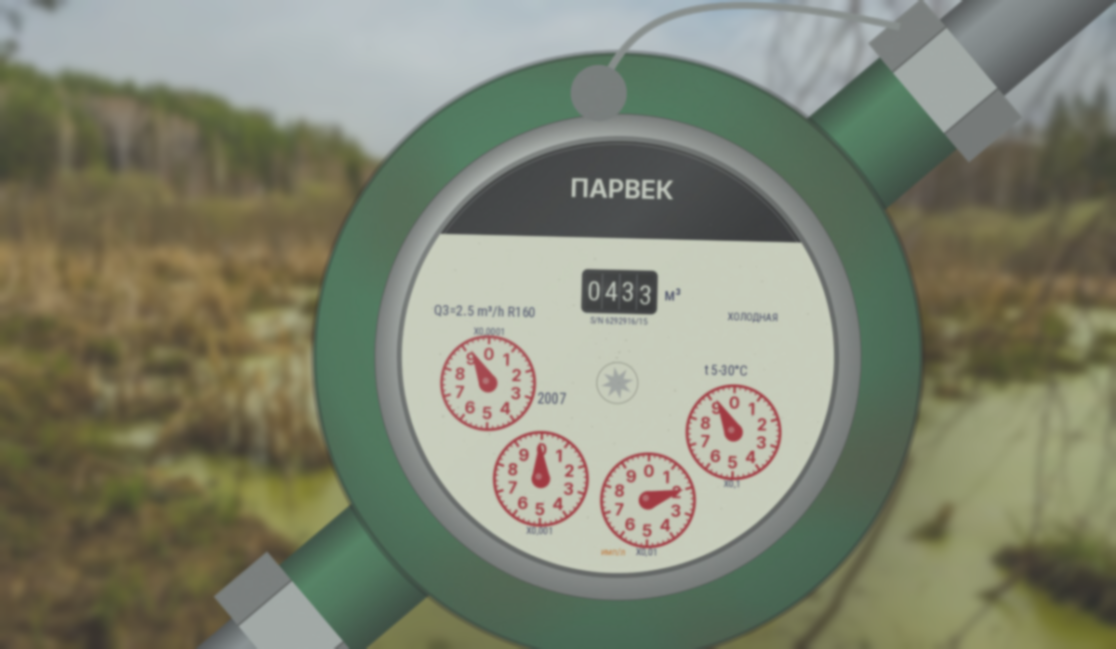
value=432.9199 unit=m³
